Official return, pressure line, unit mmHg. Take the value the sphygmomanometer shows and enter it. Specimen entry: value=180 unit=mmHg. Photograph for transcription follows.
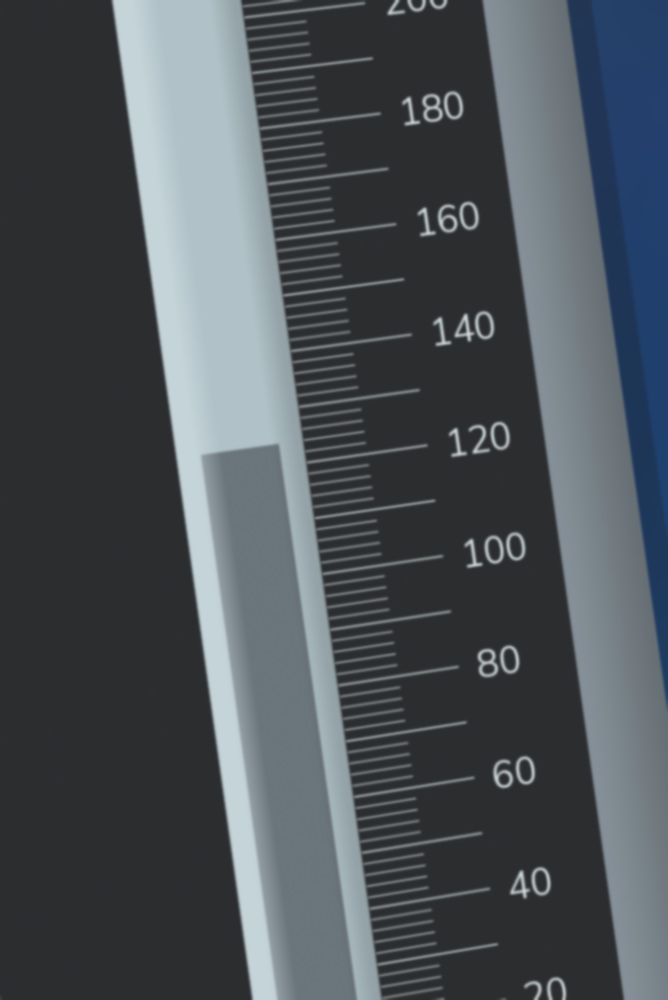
value=124 unit=mmHg
